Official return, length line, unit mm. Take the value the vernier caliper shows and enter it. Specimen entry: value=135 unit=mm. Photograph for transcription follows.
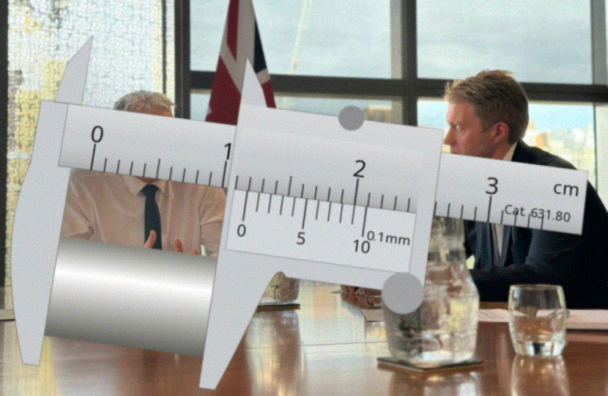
value=11.9 unit=mm
